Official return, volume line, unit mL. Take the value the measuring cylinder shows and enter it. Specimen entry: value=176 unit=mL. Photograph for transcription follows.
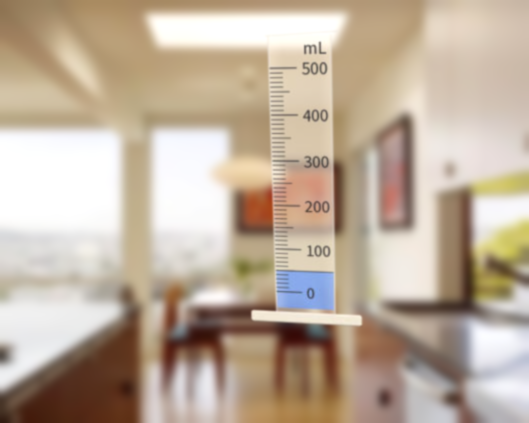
value=50 unit=mL
